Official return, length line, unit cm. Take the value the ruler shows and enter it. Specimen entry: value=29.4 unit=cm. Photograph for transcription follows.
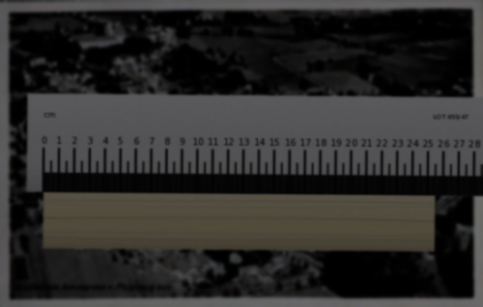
value=25.5 unit=cm
